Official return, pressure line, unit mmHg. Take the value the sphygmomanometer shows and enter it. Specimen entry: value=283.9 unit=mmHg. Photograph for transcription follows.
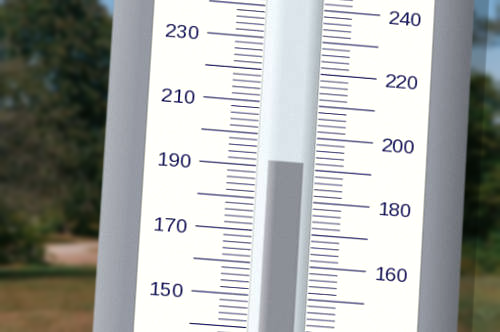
value=192 unit=mmHg
